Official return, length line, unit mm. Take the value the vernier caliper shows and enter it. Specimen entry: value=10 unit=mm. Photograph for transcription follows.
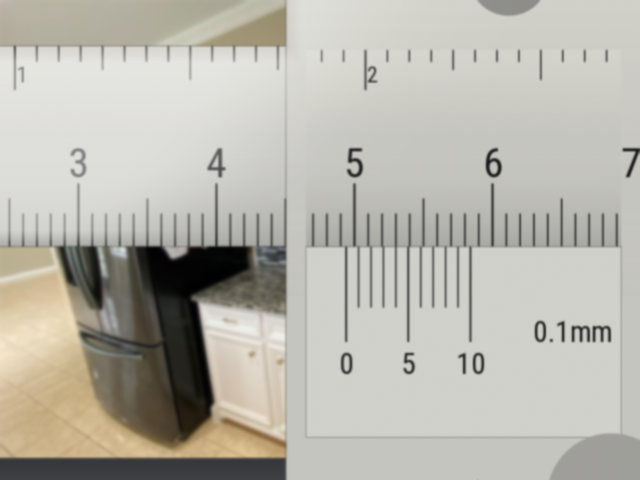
value=49.4 unit=mm
